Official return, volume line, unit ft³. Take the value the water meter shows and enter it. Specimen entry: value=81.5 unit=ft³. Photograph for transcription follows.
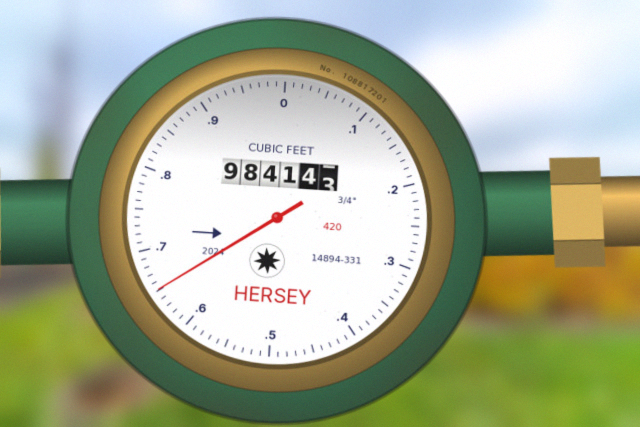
value=984142.65 unit=ft³
